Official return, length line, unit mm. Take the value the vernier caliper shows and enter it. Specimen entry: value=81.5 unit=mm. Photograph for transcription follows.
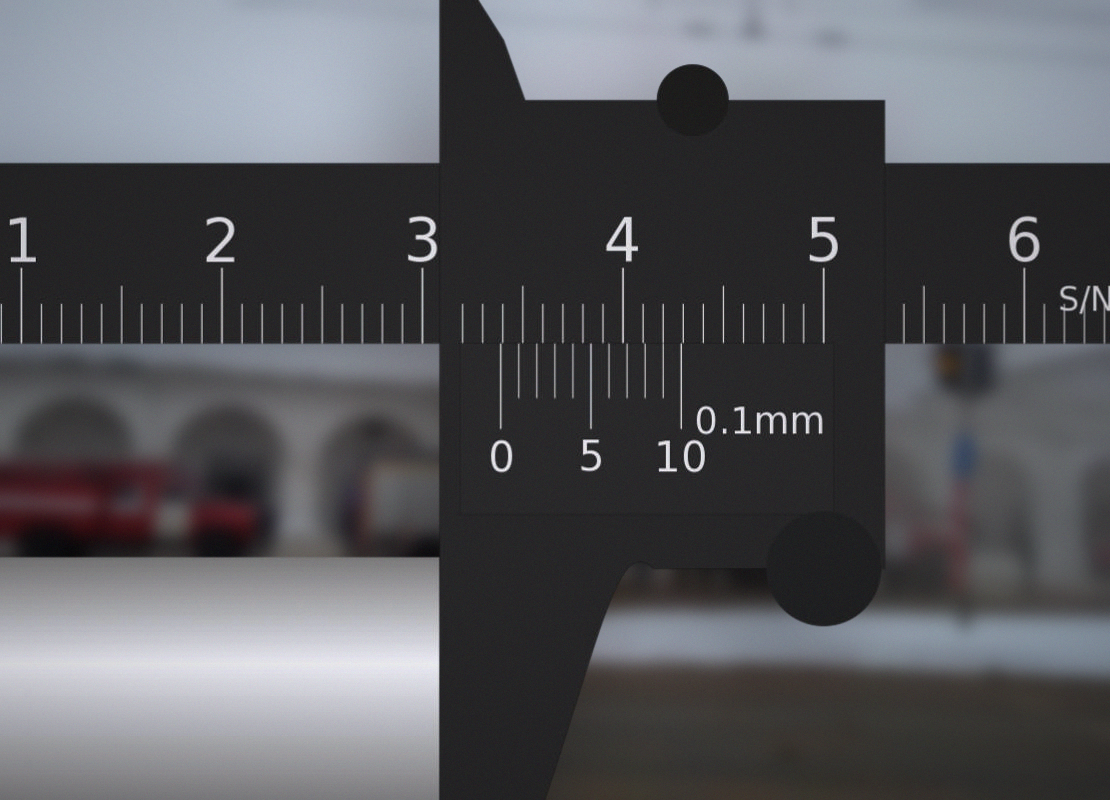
value=33.9 unit=mm
